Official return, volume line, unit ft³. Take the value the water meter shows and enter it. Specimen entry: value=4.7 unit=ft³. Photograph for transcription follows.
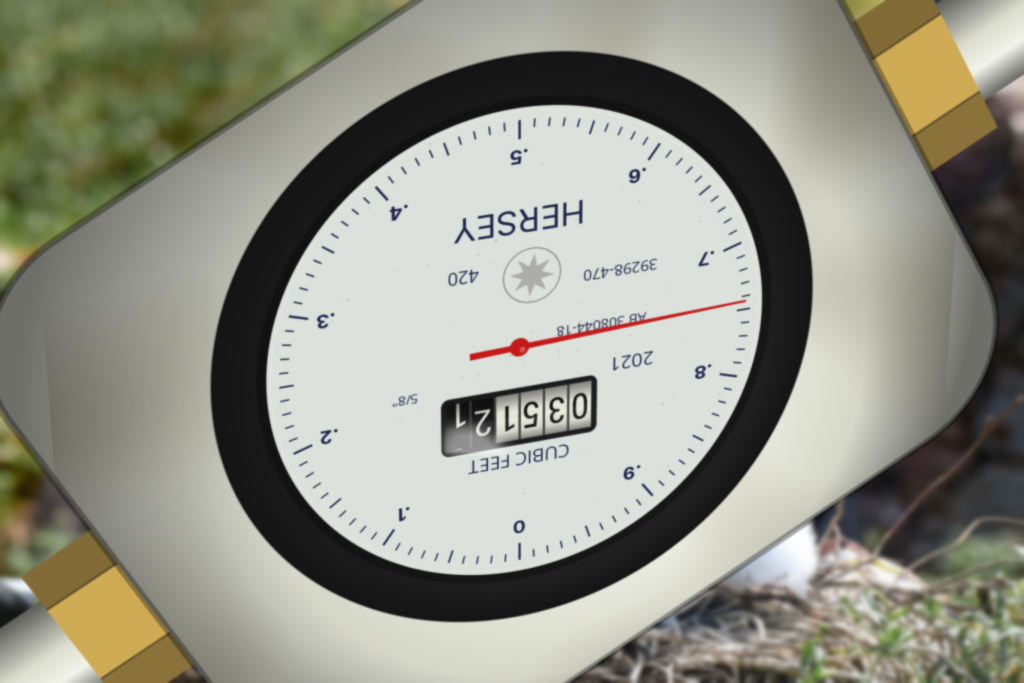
value=35120.74 unit=ft³
